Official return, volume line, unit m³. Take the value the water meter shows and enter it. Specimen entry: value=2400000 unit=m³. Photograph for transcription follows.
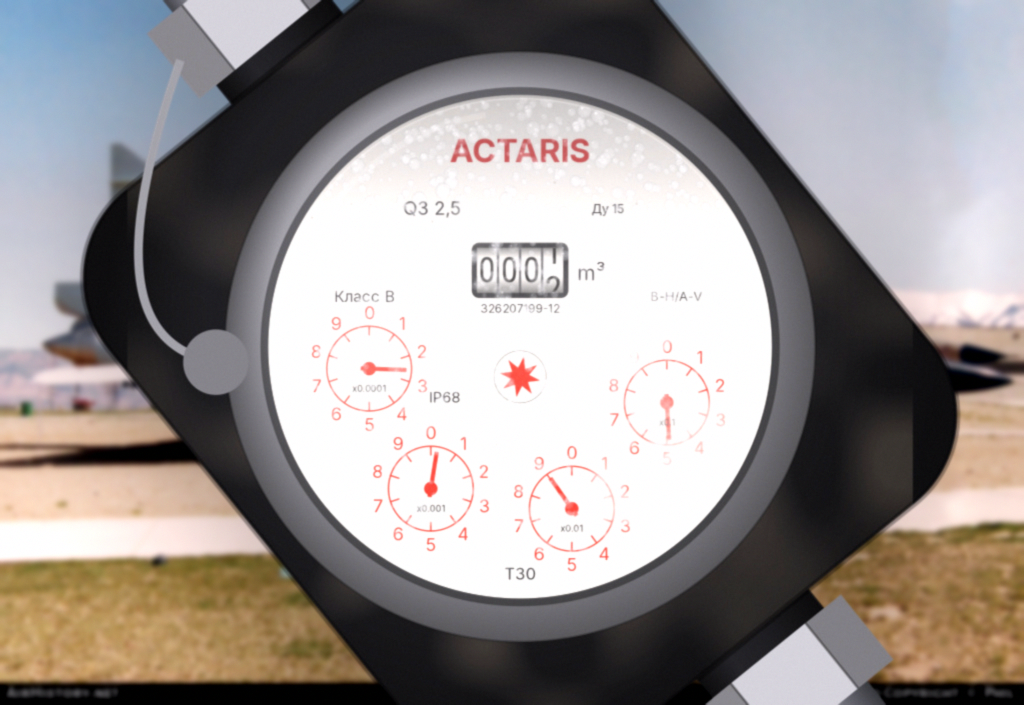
value=1.4902 unit=m³
